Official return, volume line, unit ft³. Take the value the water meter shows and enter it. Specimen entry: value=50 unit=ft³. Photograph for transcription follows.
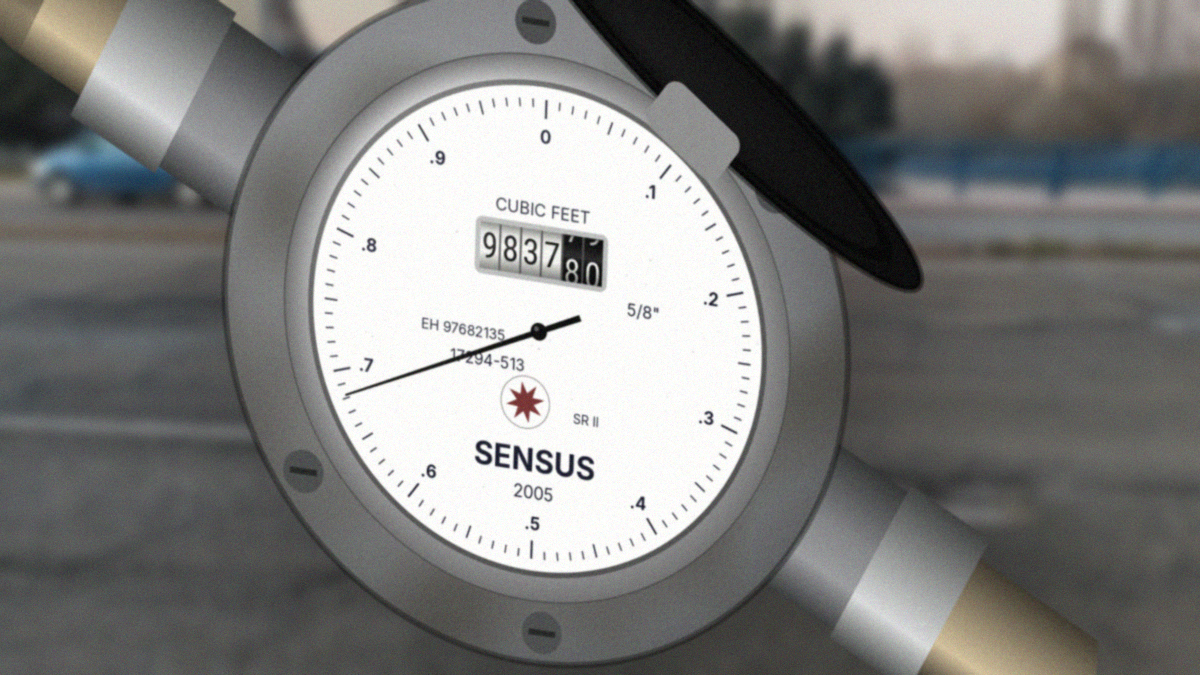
value=983779.68 unit=ft³
